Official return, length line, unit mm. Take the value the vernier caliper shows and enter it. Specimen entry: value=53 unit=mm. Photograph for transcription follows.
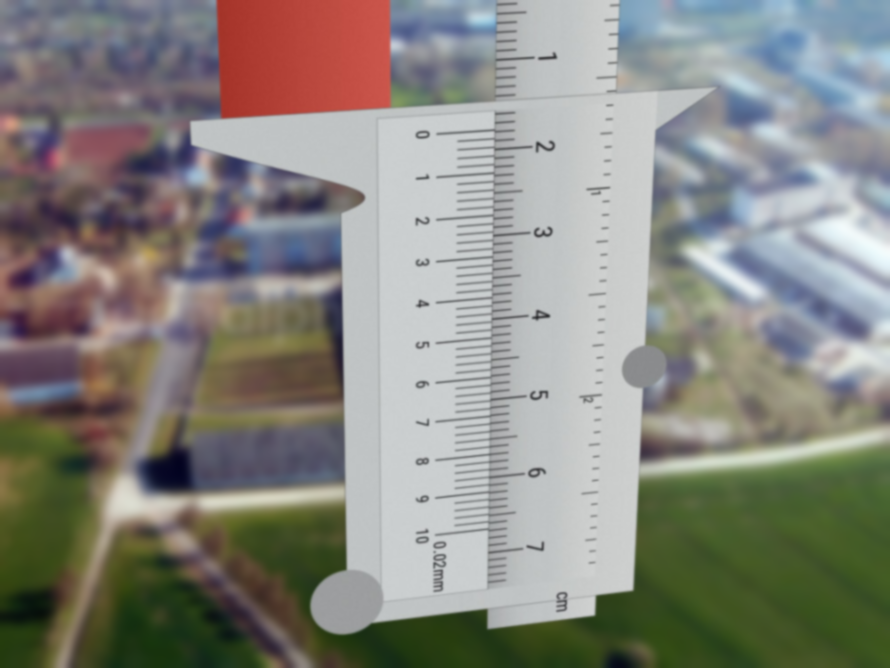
value=17.8 unit=mm
